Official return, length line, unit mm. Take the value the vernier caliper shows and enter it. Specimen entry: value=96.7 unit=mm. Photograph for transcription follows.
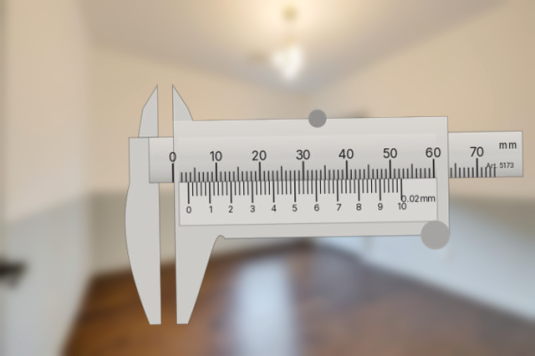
value=3.5 unit=mm
